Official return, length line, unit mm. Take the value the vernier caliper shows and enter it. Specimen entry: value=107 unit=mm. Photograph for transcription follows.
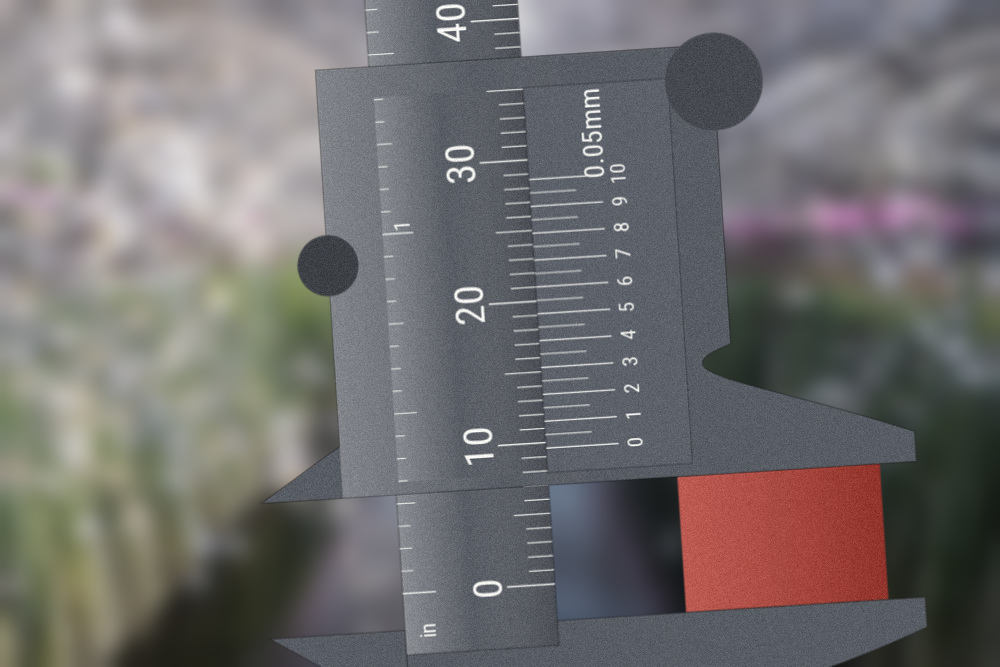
value=9.6 unit=mm
